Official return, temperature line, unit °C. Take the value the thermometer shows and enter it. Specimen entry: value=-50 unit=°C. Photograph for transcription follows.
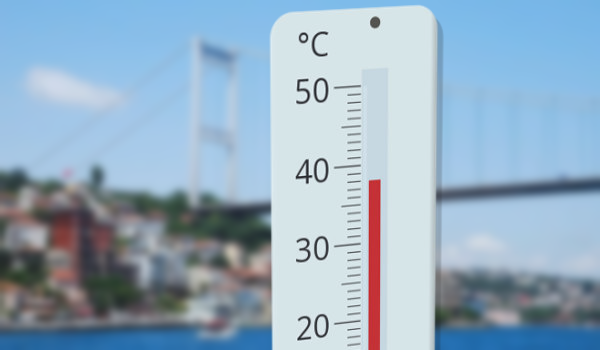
value=38 unit=°C
